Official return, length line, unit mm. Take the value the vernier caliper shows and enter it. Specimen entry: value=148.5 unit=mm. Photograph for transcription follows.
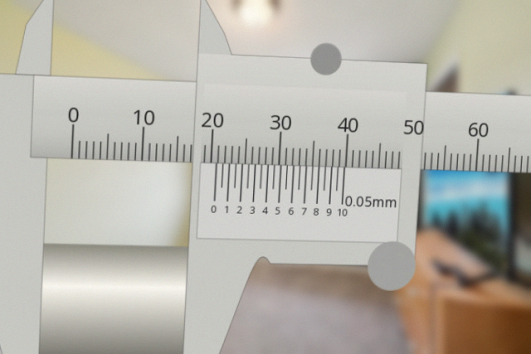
value=20.8 unit=mm
